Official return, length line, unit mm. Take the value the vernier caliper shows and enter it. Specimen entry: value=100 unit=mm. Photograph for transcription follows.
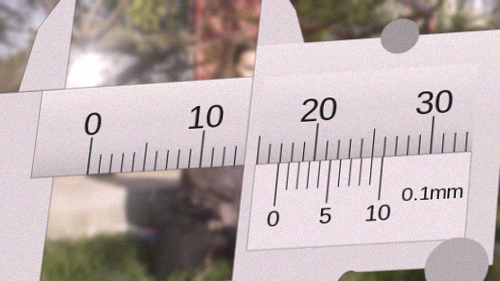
value=16.9 unit=mm
